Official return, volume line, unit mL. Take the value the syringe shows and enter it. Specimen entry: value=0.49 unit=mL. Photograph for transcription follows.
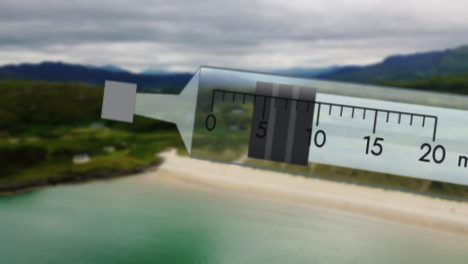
value=4 unit=mL
